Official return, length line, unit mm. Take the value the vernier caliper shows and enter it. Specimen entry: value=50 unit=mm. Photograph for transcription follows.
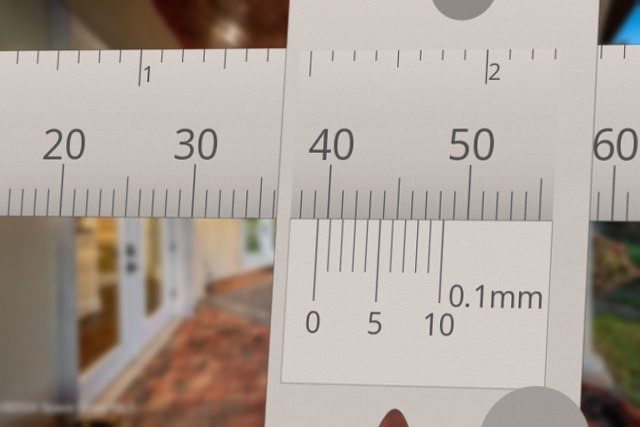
value=39.3 unit=mm
